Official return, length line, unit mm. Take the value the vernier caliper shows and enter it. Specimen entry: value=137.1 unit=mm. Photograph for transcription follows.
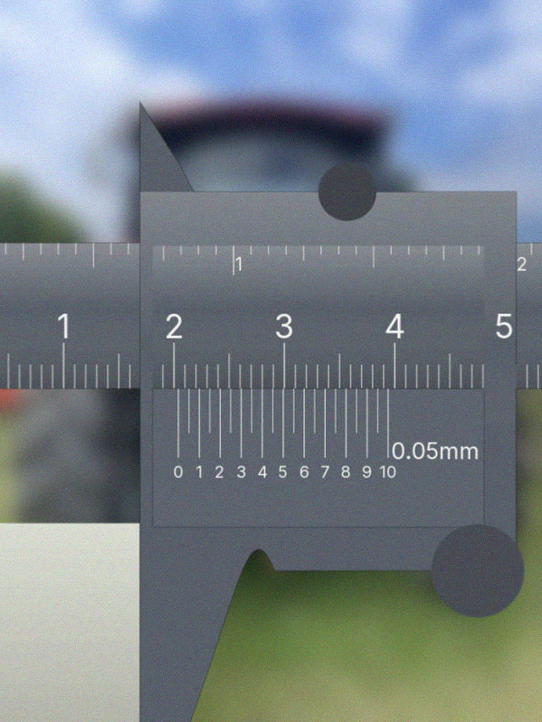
value=20.4 unit=mm
